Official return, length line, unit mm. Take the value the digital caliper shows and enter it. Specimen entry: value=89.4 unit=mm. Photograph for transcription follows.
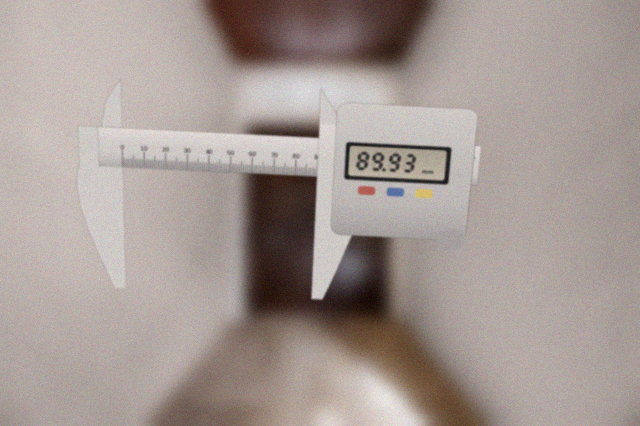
value=89.93 unit=mm
